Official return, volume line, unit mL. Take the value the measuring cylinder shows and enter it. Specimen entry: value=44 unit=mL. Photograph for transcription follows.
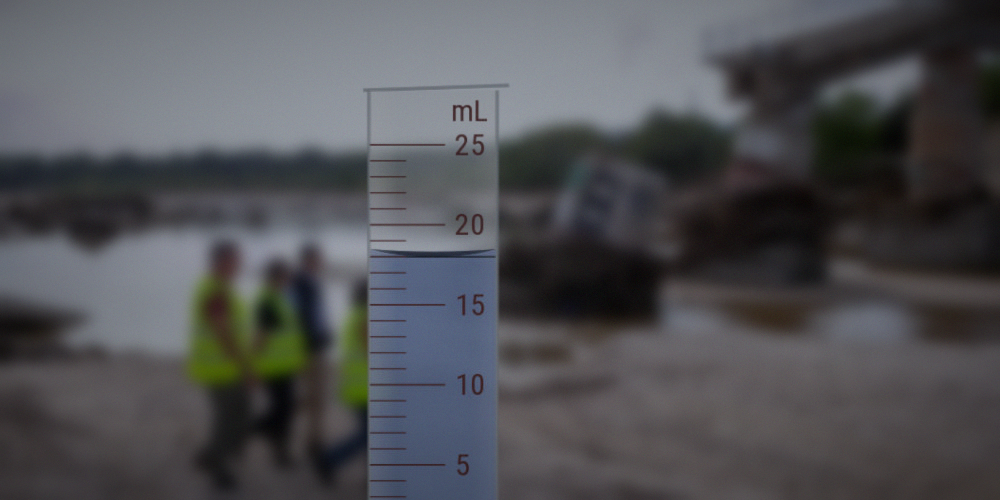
value=18 unit=mL
